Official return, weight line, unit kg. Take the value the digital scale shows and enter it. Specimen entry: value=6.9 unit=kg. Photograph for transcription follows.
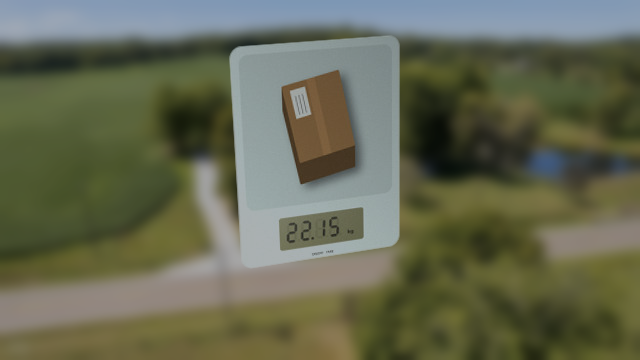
value=22.15 unit=kg
